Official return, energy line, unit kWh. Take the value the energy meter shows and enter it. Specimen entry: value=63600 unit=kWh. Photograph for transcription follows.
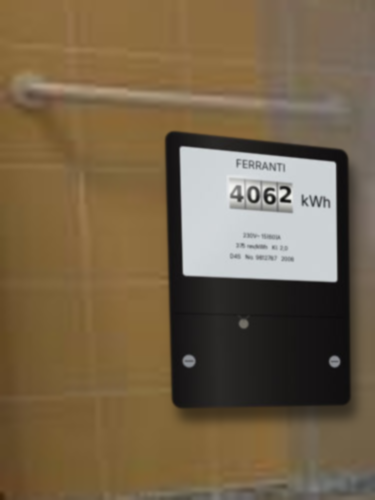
value=4062 unit=kWh
